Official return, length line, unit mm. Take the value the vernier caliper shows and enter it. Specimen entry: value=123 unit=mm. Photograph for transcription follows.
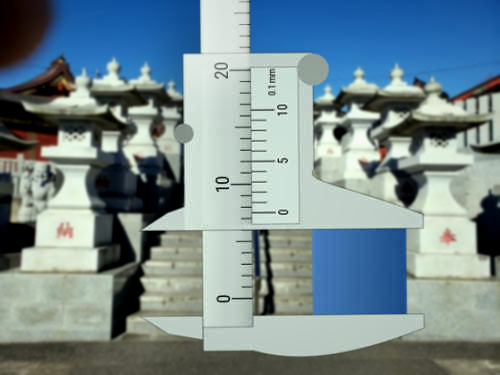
value=7.5 unit=mm
